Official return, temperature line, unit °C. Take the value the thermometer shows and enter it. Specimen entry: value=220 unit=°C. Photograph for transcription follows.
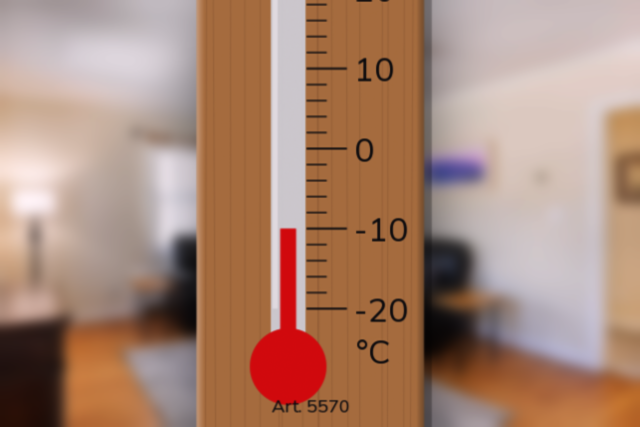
value=-10 unit=°C
